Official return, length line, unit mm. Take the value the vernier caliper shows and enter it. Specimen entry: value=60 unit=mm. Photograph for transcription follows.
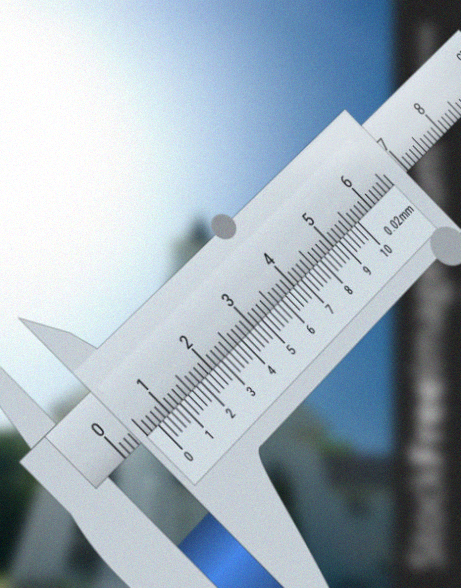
value=7.4 unit=mm
